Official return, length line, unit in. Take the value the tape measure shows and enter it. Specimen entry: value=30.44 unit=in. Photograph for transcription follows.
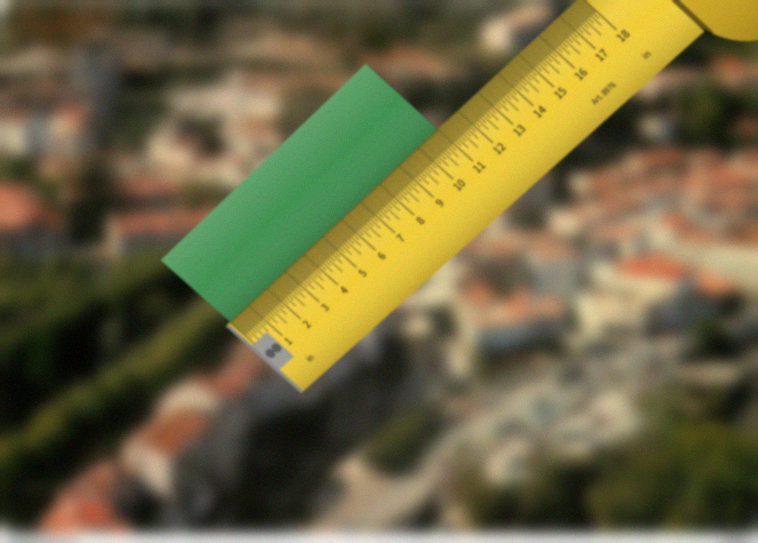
value=11 unit=in
